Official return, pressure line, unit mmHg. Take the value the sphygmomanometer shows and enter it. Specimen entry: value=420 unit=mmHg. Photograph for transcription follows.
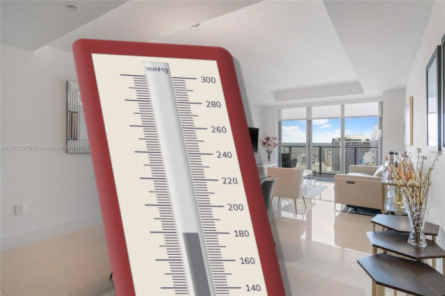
value=180 unit=mmHg
